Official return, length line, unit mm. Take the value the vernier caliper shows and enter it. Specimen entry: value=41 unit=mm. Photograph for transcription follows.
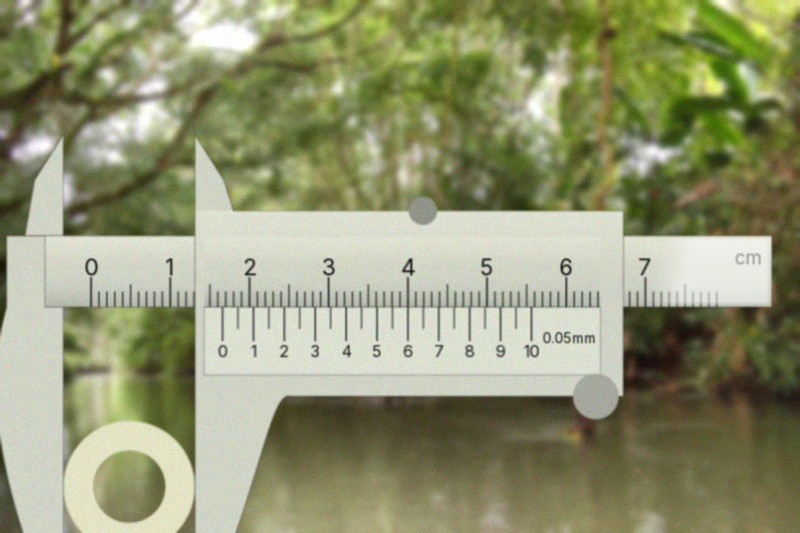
value=16.6 unit=mm
